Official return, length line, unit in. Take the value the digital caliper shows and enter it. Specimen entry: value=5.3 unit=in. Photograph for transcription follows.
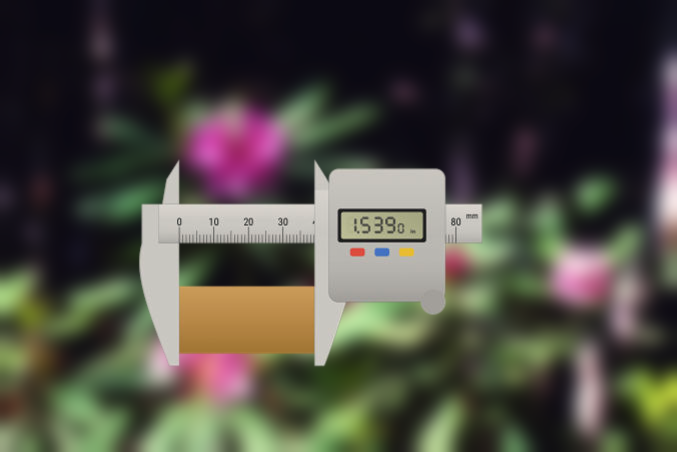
value=1.5390 unit=in
